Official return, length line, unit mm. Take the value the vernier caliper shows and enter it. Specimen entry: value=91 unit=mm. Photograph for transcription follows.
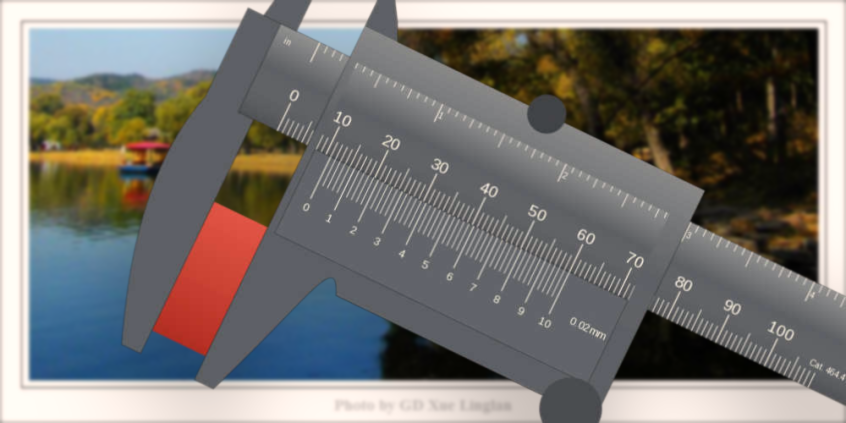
value=11.0 unit=mm
